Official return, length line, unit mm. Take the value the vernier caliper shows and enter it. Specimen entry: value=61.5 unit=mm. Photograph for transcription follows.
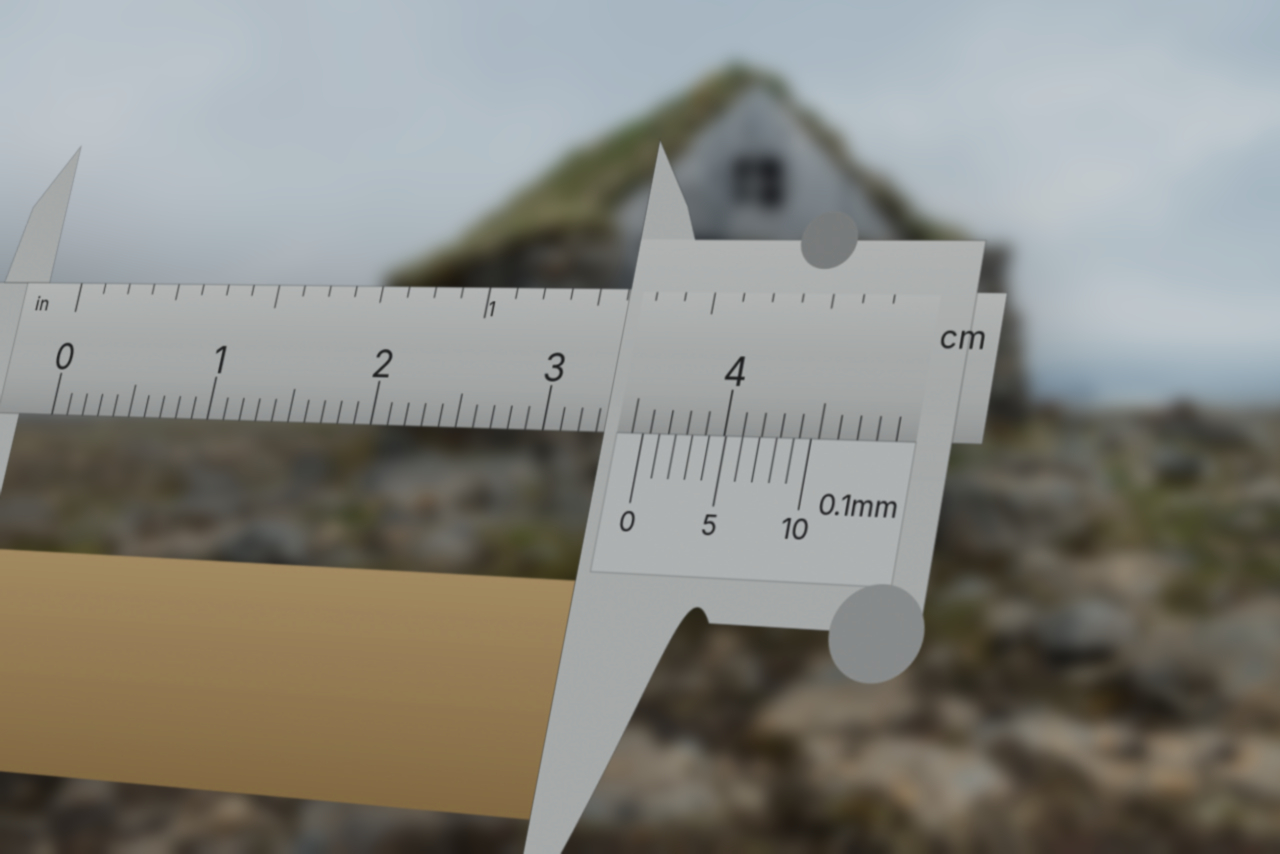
value=35.6 unit=mm
